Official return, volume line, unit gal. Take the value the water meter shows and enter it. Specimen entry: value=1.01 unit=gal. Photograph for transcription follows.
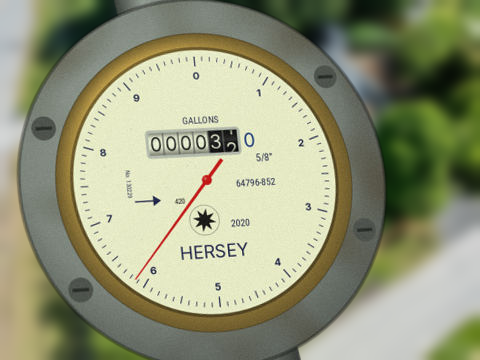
value=316.1 unit=gal
